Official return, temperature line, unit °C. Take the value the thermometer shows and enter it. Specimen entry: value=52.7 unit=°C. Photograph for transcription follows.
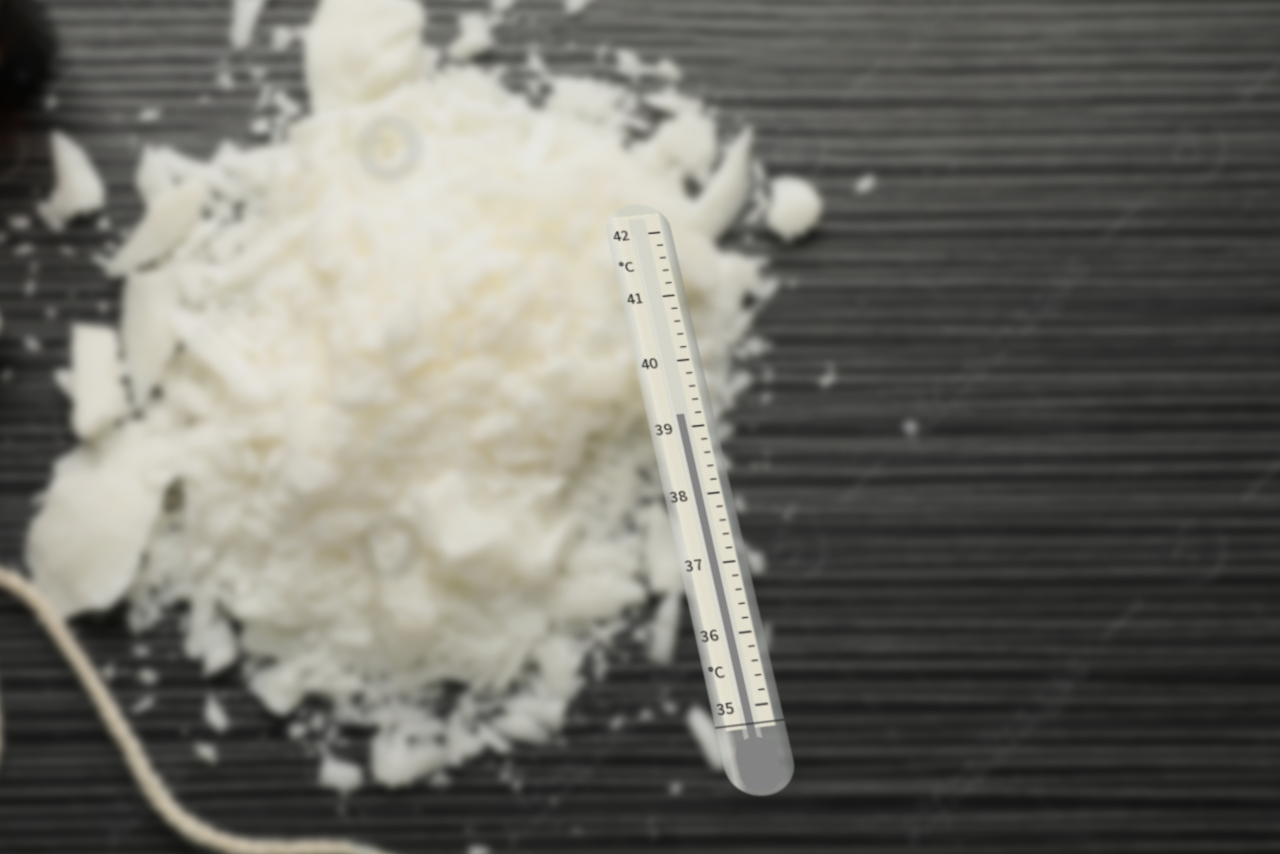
value=39.2 unit=°C
